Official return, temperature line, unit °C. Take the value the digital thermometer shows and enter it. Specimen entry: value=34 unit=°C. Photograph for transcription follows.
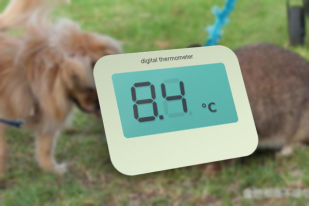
value=8.4 unit=°C
